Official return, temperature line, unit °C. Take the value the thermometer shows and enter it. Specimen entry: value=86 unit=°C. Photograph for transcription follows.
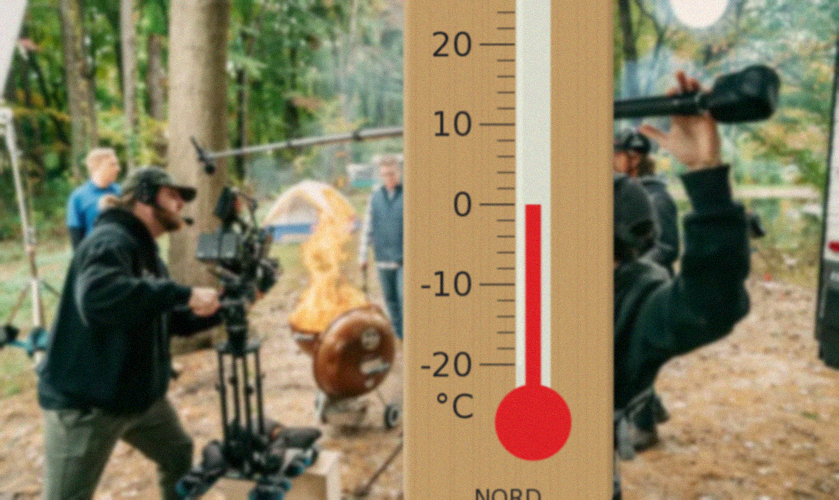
value=0 unit=°C
